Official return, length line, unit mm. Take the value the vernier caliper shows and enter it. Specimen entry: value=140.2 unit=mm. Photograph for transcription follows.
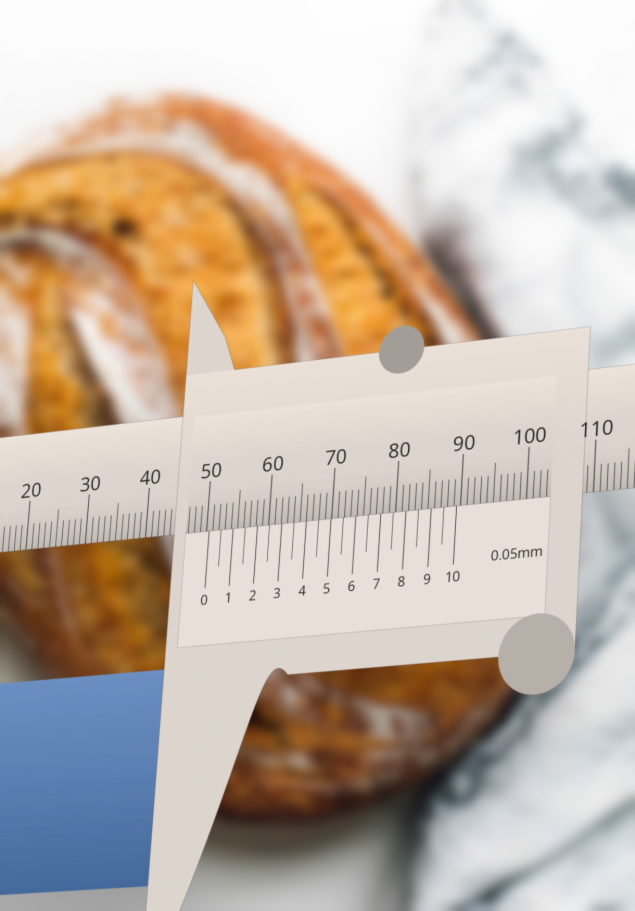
value=50.4 unit=mm
